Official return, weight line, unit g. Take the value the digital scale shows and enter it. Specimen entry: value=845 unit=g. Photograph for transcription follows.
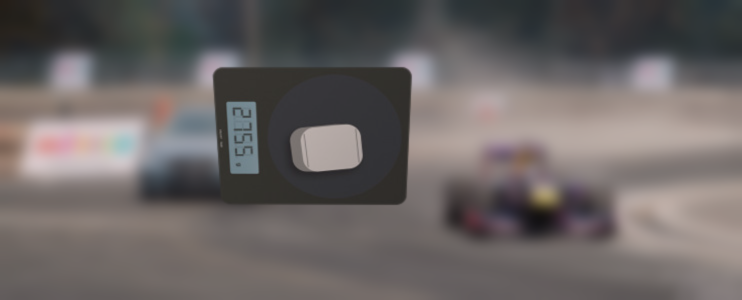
value=2755 unit=g
